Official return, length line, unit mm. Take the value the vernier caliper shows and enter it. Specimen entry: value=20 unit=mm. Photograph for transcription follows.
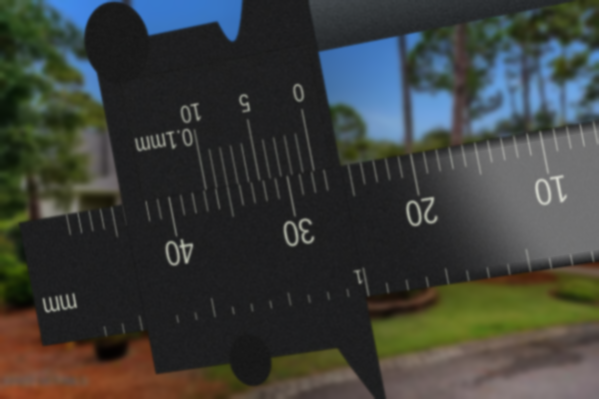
value=27.8 unit=mm
